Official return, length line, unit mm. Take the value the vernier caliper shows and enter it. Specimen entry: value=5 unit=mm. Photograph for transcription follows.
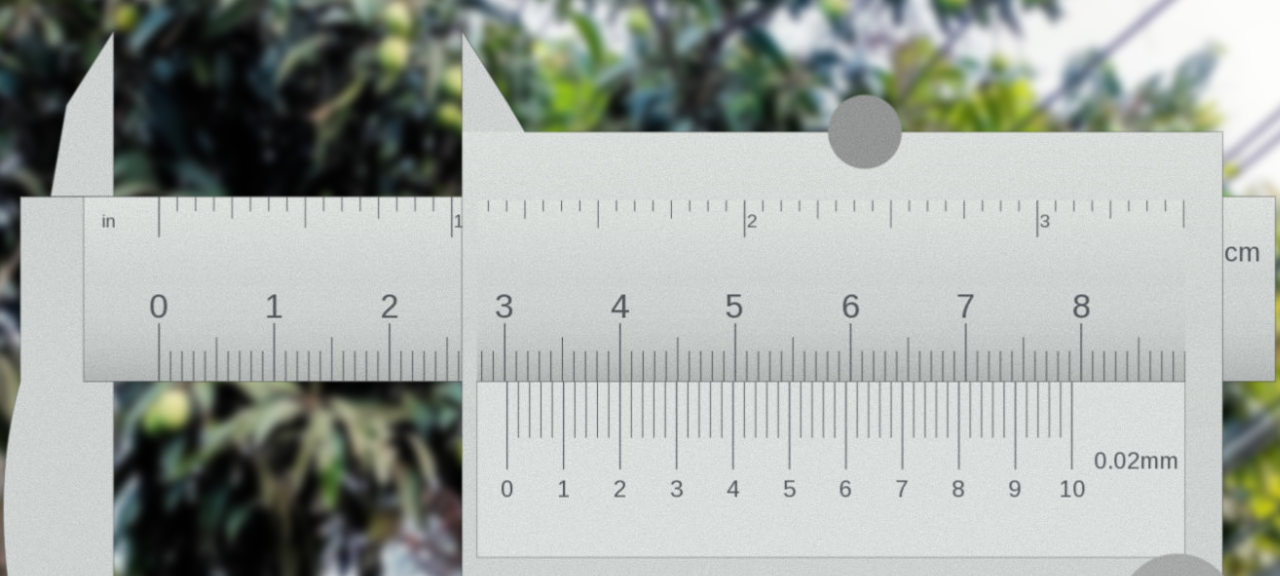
value=30.2 unit=mm
